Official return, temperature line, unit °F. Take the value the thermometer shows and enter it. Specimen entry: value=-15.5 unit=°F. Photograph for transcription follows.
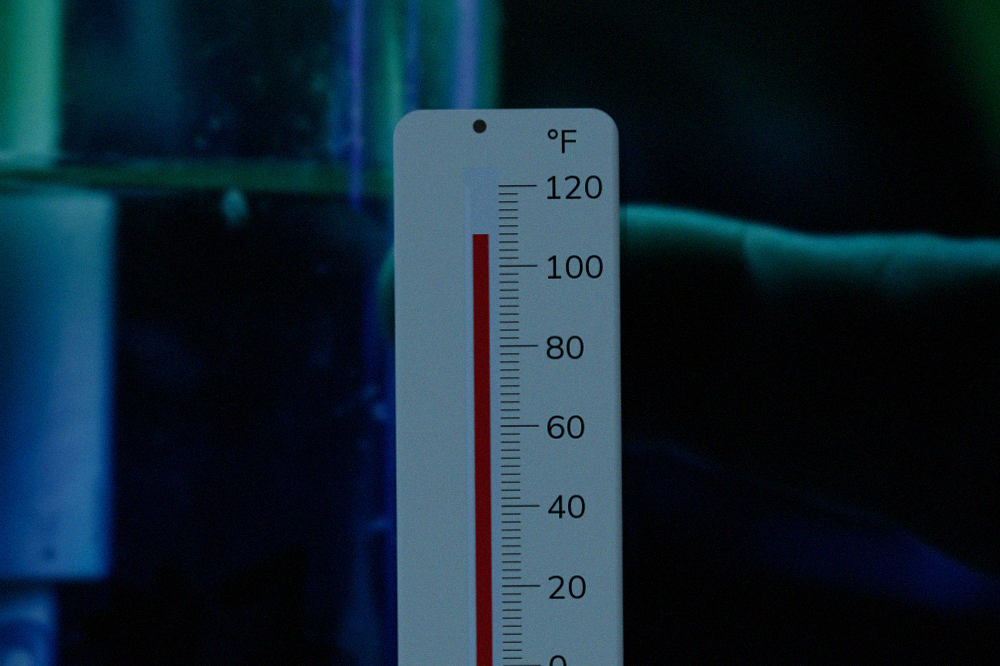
value=108 unit=°F
